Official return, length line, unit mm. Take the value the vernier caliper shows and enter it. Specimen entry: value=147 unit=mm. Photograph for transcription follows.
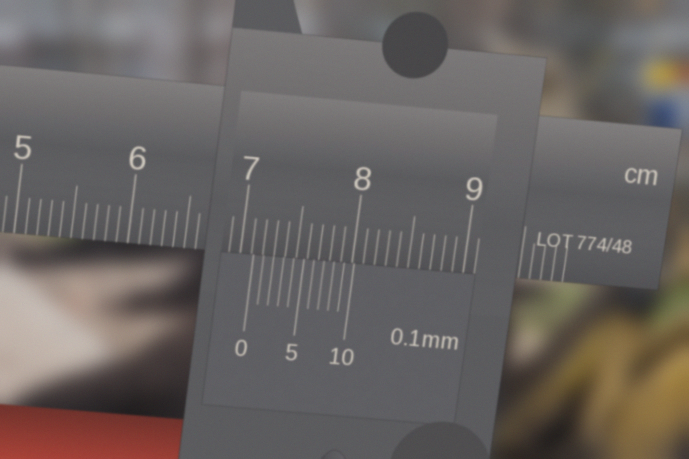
value=71.2 unit=mm
